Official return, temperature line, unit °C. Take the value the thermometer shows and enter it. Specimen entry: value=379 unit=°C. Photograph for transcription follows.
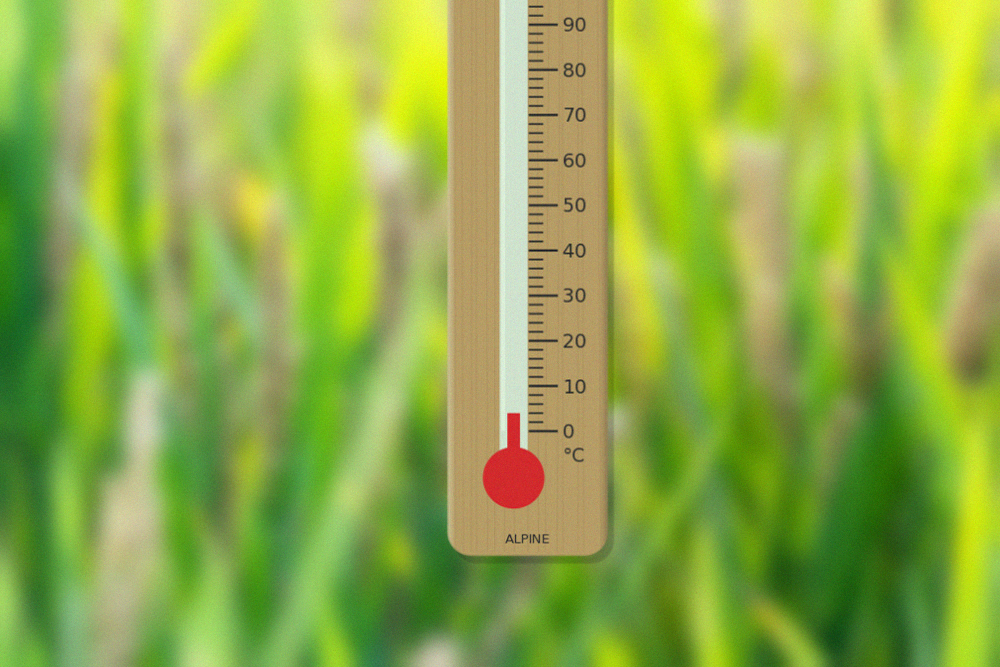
value=4 unit=°C
